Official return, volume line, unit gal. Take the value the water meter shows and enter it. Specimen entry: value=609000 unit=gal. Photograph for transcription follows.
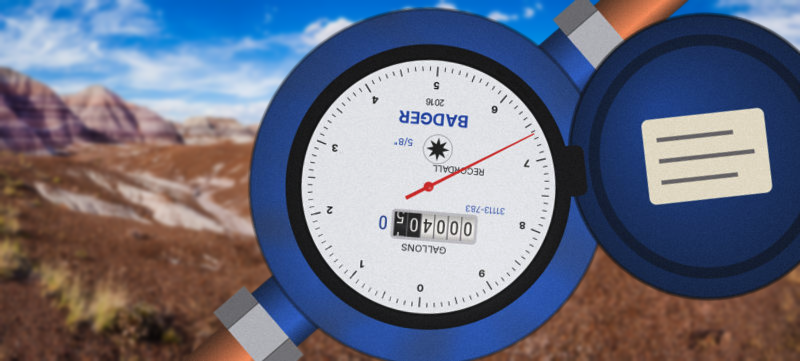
value=4046.6 unit=gal
